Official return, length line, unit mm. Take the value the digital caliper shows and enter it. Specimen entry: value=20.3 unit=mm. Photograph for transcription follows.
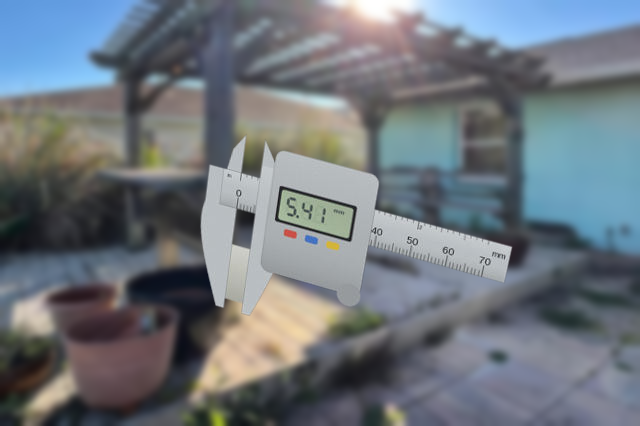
value=5.41 unit=mm
